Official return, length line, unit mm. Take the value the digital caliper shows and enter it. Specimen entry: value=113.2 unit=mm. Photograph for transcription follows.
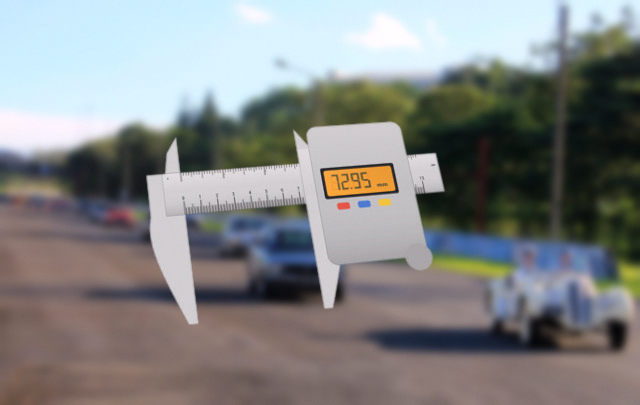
value=72.95 unit=mm
